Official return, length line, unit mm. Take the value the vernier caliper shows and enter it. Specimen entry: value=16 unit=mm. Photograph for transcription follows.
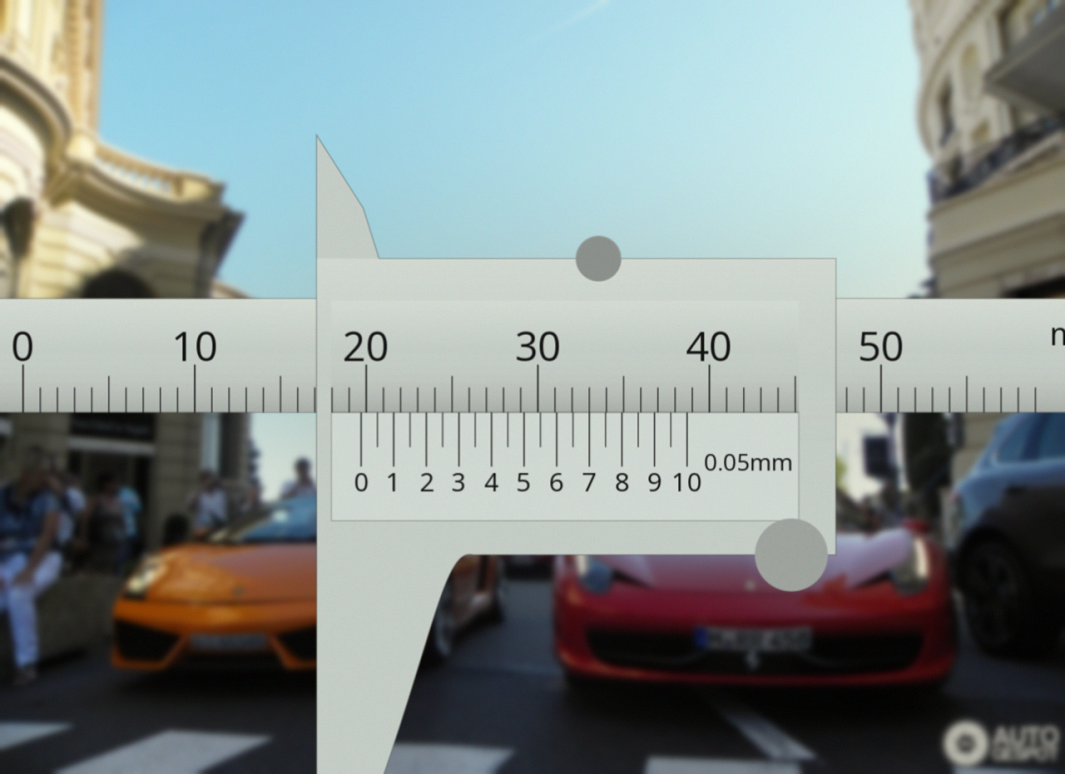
value=19.7 unit=mm
